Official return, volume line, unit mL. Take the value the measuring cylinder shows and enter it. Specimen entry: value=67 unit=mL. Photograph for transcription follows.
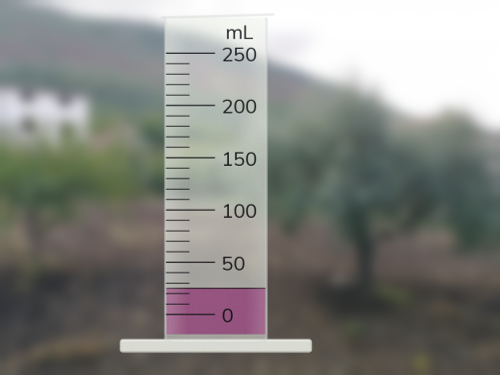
value=25 unit=mL
